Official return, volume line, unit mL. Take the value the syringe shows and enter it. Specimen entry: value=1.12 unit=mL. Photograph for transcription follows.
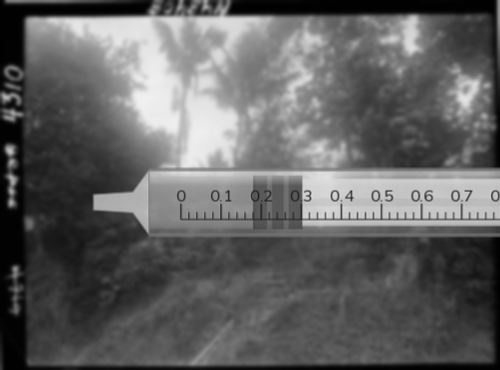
value=0.18 unit=mL
